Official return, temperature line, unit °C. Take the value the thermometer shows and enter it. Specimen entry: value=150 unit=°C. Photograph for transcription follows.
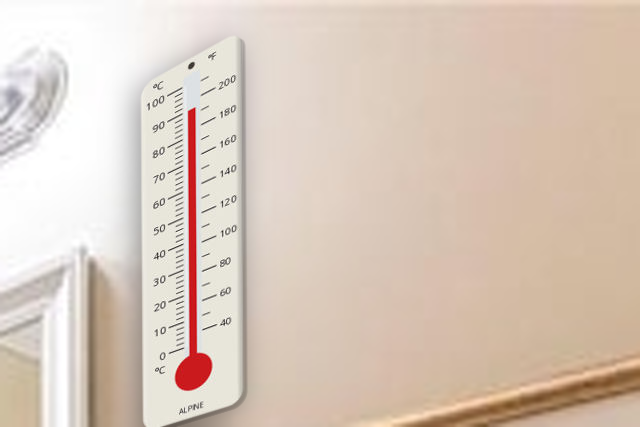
value=90 unit=°C
